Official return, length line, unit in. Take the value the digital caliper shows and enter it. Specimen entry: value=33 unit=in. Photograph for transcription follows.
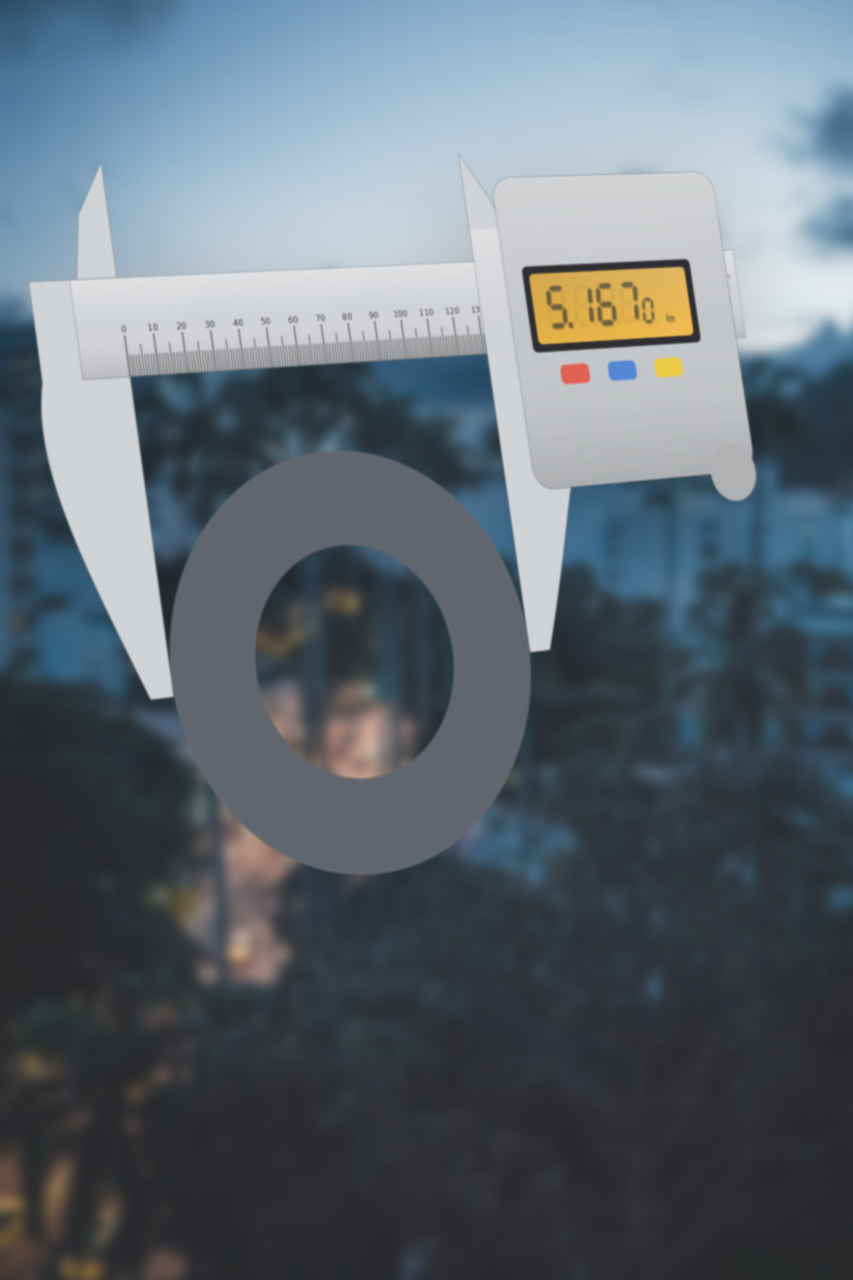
value=5.1670 unit=in
